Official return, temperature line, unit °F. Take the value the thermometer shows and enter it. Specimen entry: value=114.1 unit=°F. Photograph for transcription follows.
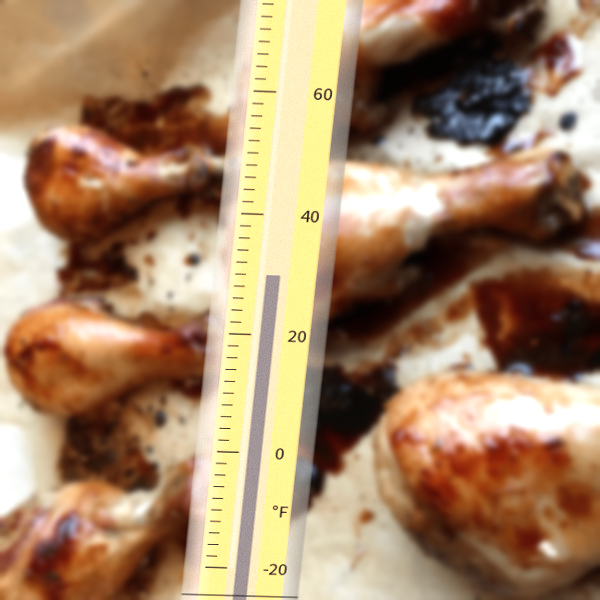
value=30 unit=°F
